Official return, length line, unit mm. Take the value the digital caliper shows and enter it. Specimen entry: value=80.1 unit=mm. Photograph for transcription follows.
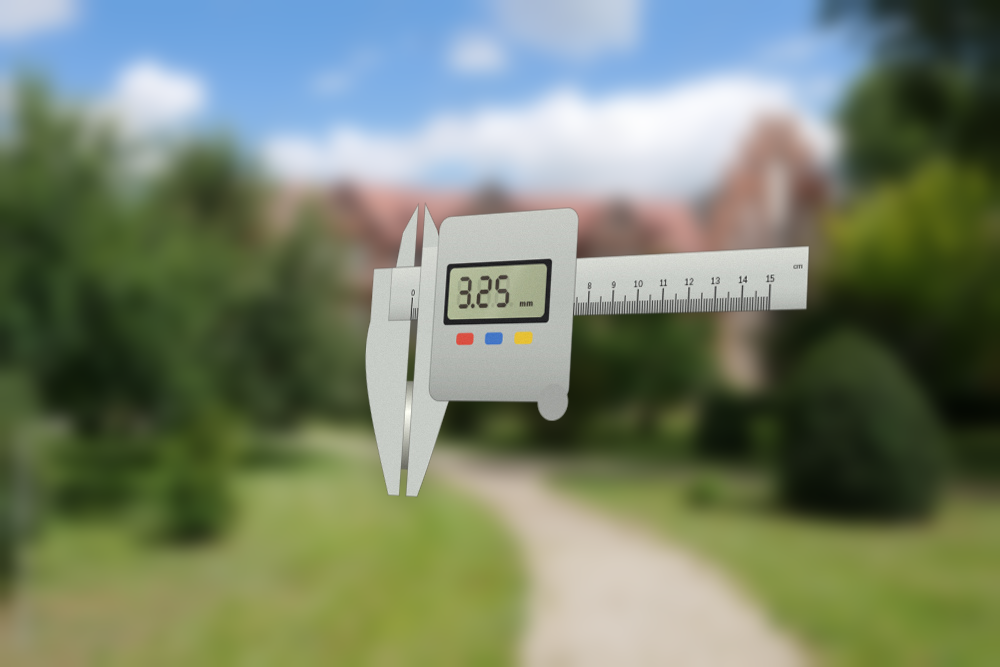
value=3.25 unit=mm
